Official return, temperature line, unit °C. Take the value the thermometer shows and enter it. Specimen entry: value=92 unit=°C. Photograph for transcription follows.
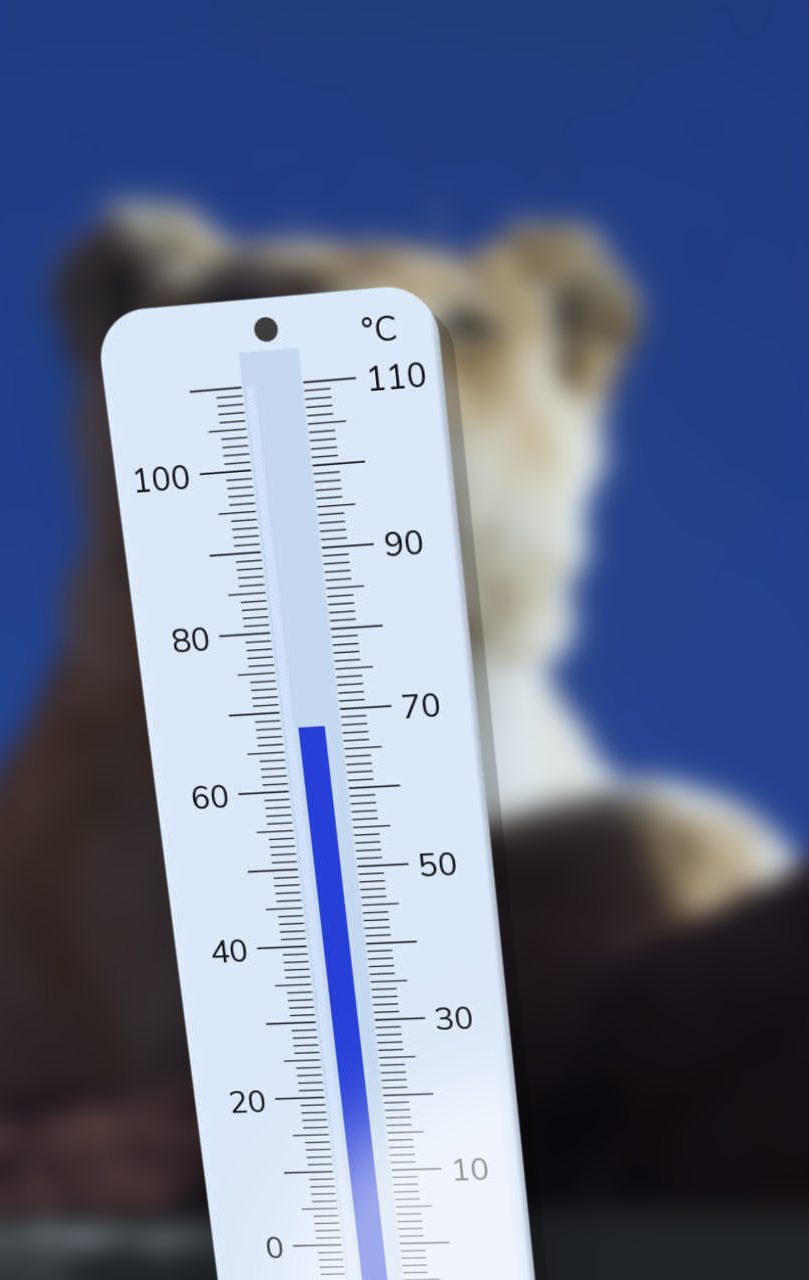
value=68 unit=°C
